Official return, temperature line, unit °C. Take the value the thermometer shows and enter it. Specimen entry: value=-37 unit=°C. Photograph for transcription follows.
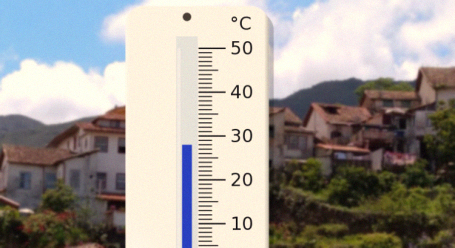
value=28 unit=°C
